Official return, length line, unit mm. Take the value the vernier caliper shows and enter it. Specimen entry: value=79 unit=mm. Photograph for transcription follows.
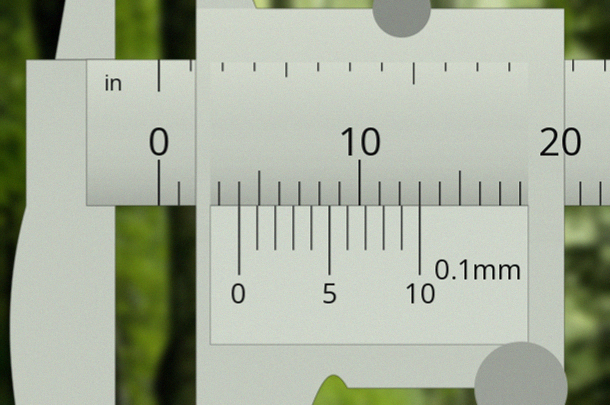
value=4.0 unit=mm
